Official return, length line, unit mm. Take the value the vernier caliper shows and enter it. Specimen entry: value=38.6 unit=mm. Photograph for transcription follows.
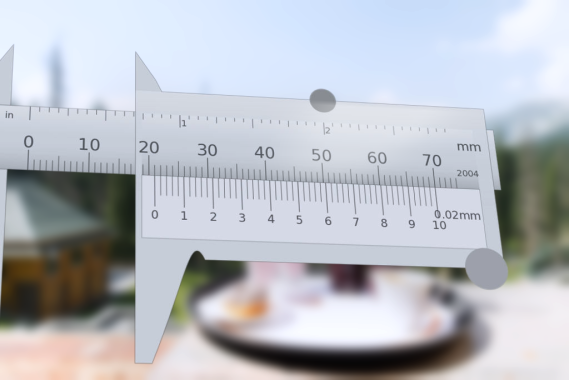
value=21.0 unit=mm
